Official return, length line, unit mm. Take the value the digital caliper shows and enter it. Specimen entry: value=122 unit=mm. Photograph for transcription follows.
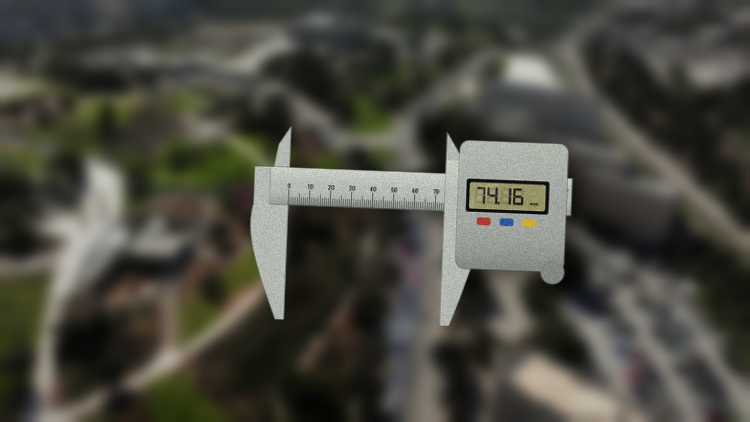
value=74.16 unit=mm
